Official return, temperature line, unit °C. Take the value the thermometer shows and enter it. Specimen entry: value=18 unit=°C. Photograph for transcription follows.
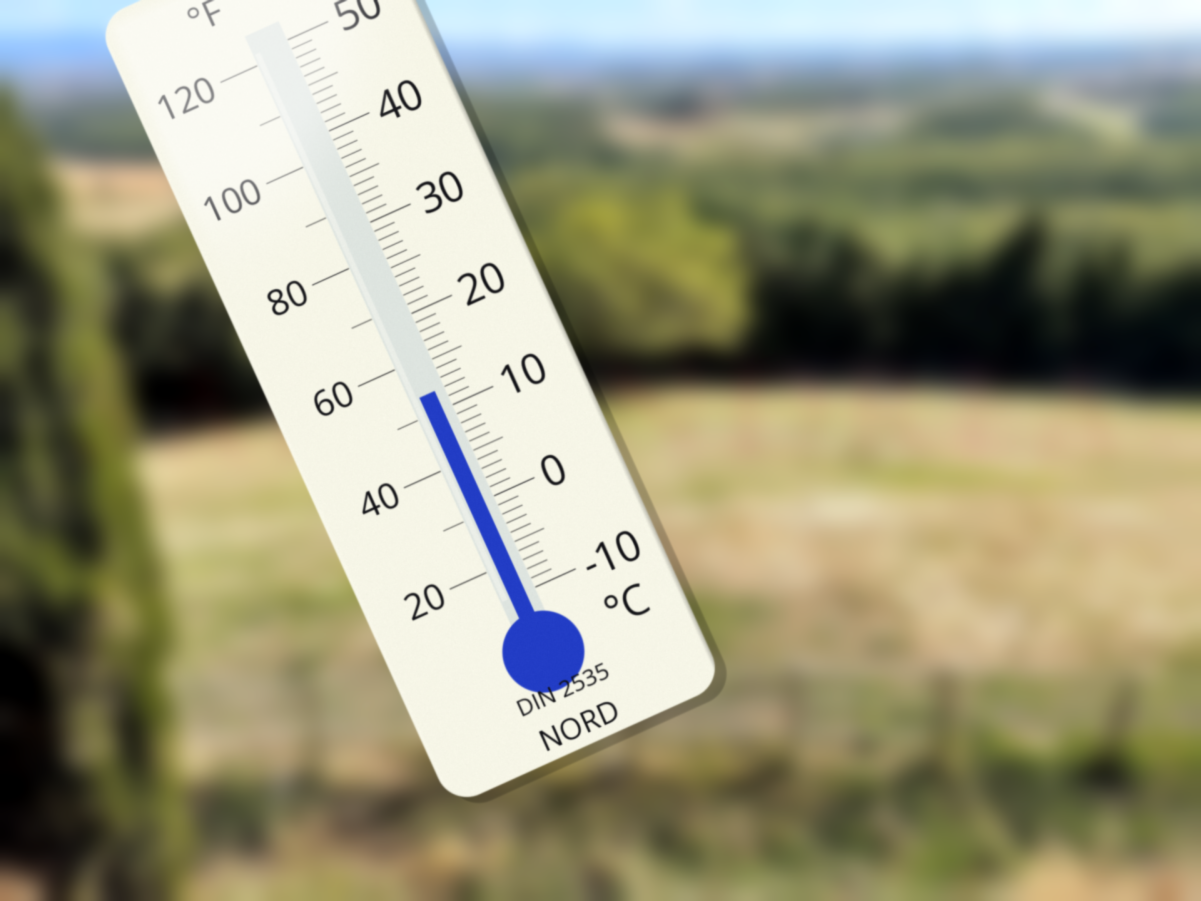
value=12 unit=°C
